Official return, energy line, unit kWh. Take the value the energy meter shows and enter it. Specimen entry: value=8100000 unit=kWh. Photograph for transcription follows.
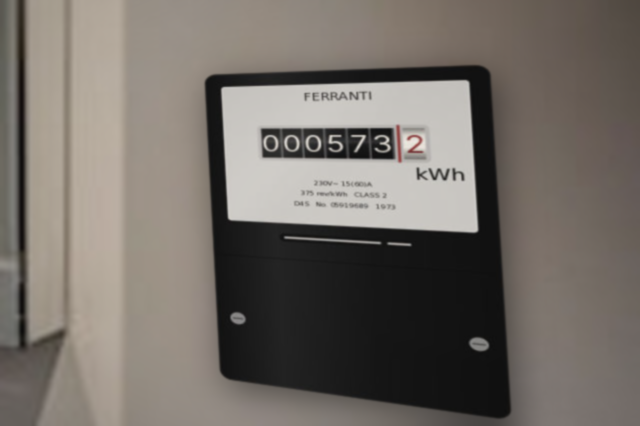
value=573.2 unit=kWh
